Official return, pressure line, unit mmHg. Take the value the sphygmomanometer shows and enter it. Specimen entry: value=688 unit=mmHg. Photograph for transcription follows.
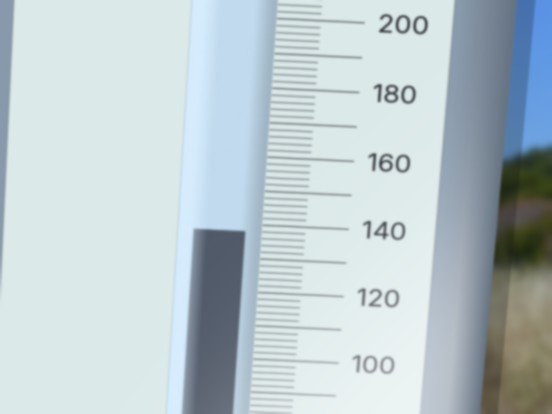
value=138 unit=mmHg
